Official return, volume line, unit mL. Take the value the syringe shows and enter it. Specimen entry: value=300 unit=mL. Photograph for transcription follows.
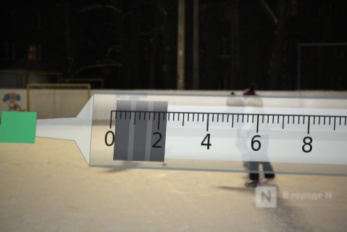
value=0.2 unit=mL
